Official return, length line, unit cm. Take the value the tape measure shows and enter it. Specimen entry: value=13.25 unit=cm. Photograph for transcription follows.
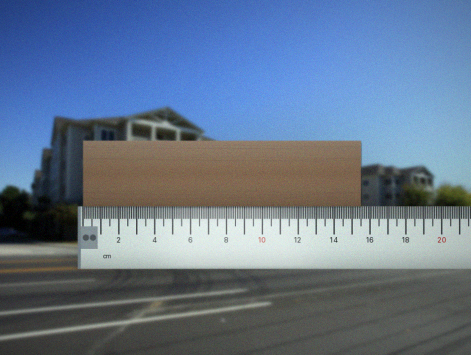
value=15.5 unit=cm
